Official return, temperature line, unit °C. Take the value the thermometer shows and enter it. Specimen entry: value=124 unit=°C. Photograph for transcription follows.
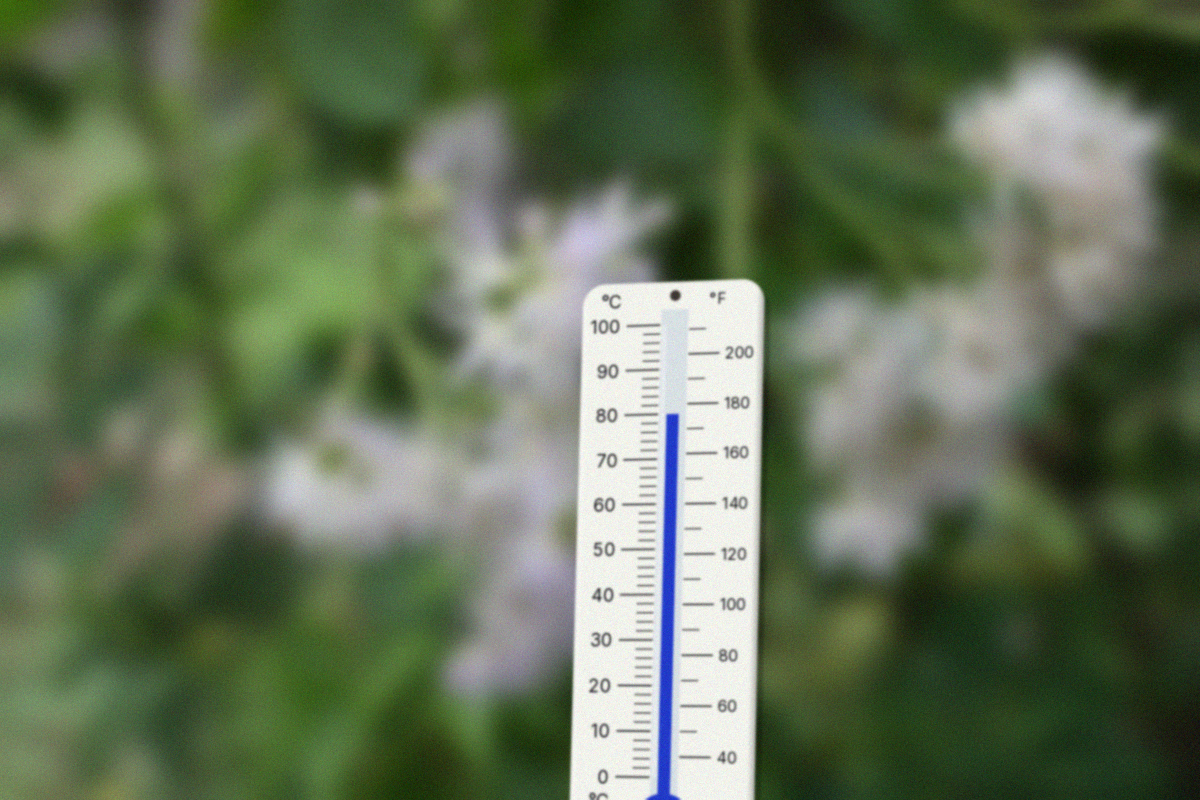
value=80 unit=°C
